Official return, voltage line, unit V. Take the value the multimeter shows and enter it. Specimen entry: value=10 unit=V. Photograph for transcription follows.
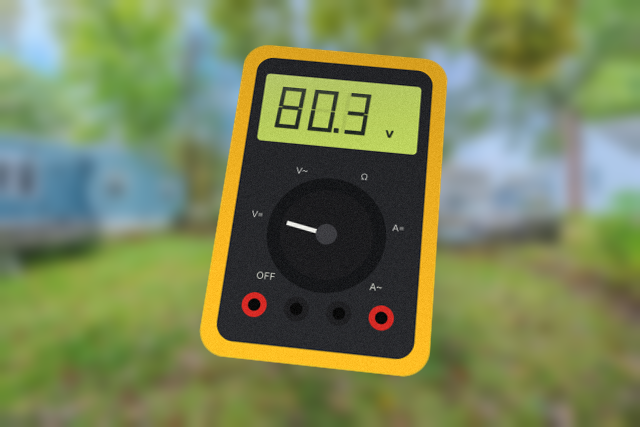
value=80.3 unit=V
